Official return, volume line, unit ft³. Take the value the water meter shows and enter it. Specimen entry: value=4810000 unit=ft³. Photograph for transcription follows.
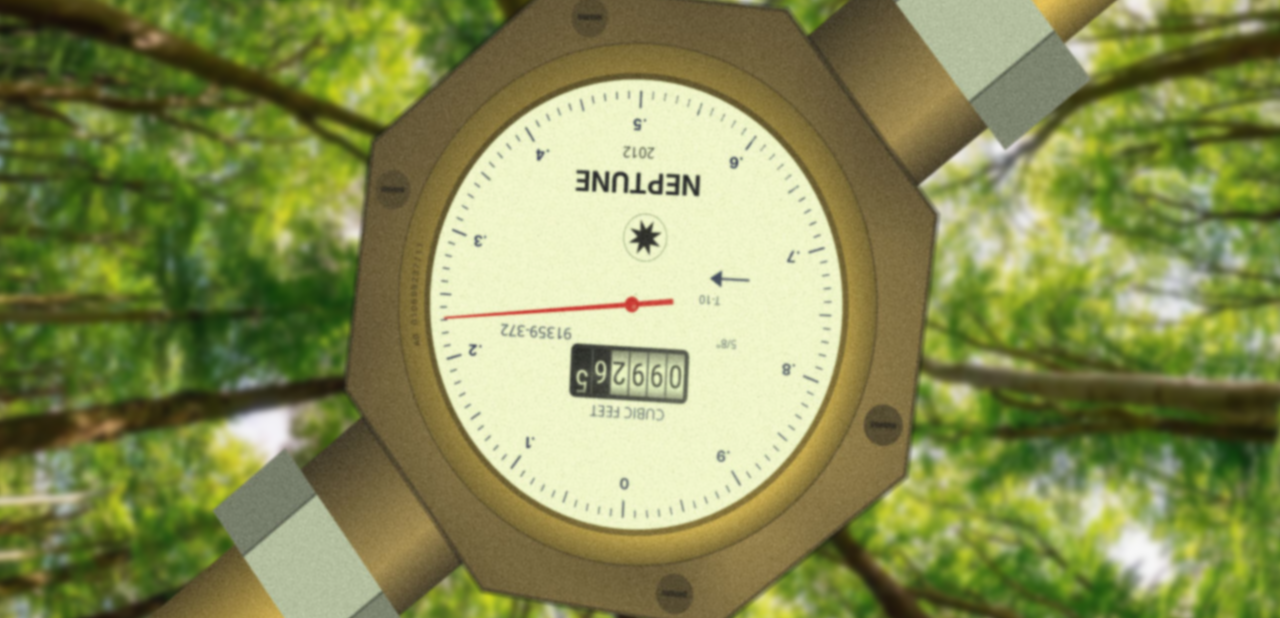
value=99265.23 unit=ft³
